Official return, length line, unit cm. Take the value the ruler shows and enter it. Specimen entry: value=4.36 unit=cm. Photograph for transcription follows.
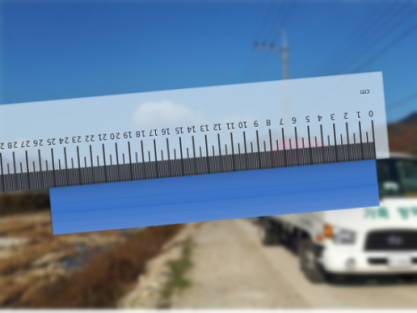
value=25.5 unit=cm
